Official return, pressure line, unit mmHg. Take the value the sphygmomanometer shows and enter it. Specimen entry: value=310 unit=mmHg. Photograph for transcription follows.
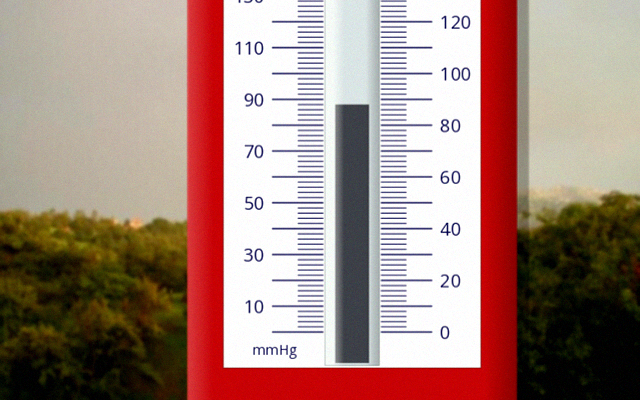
value=88 unit=mmHg
